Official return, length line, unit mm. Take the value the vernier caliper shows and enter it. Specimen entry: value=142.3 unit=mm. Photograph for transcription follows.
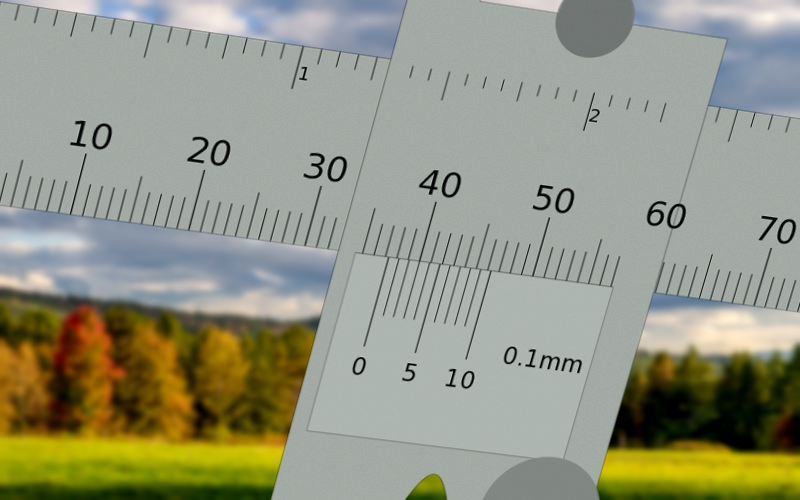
value=37.3 unit=mm
